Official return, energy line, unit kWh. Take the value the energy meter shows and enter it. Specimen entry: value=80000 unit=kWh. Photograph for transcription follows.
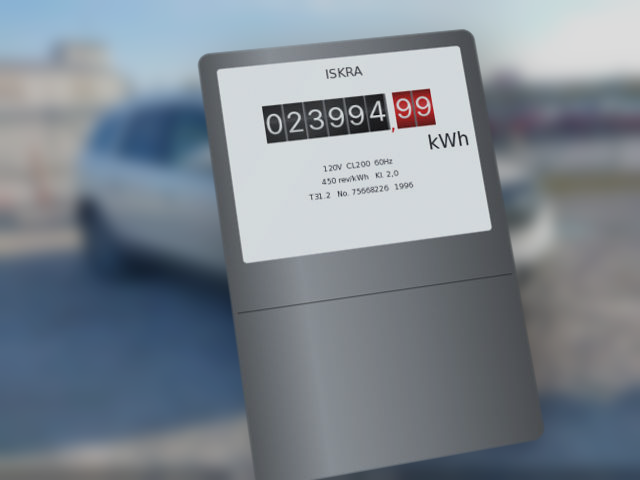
value=23994.99 unit=kWh
